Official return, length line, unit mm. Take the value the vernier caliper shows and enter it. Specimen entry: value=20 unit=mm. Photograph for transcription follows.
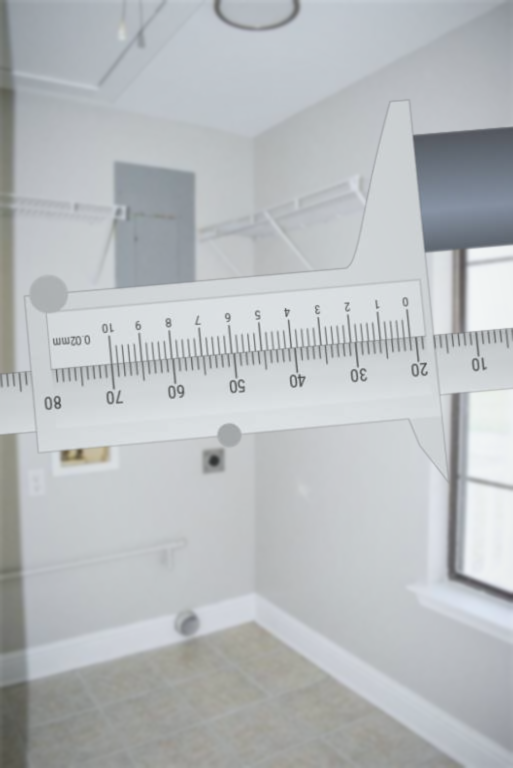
value=21.0 unit=mm
